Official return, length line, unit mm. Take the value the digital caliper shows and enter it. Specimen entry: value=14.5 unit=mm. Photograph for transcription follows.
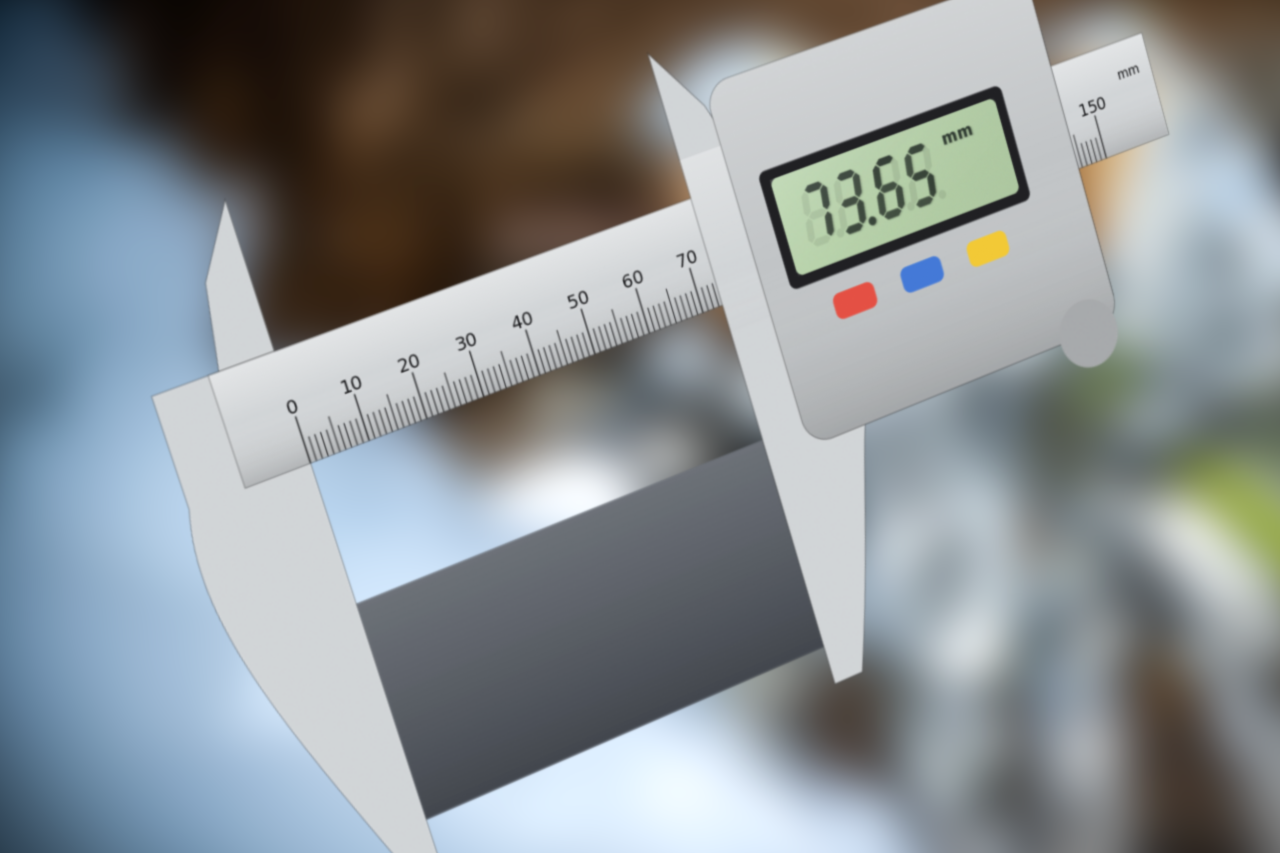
value=73.65 unit=mm
